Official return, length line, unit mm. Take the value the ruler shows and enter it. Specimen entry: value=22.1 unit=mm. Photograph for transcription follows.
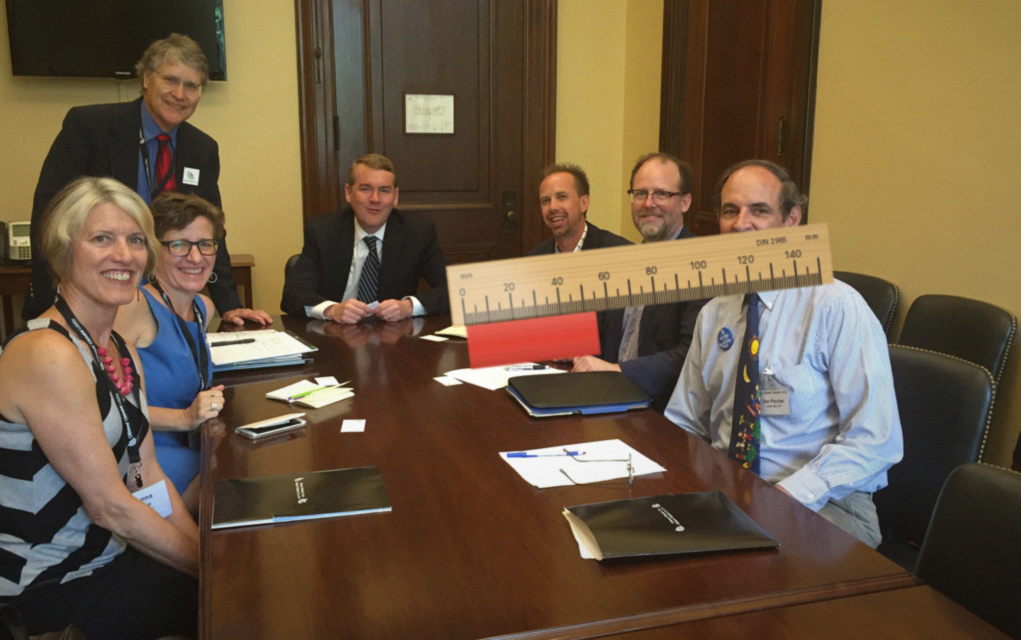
value=55 unit=mm
